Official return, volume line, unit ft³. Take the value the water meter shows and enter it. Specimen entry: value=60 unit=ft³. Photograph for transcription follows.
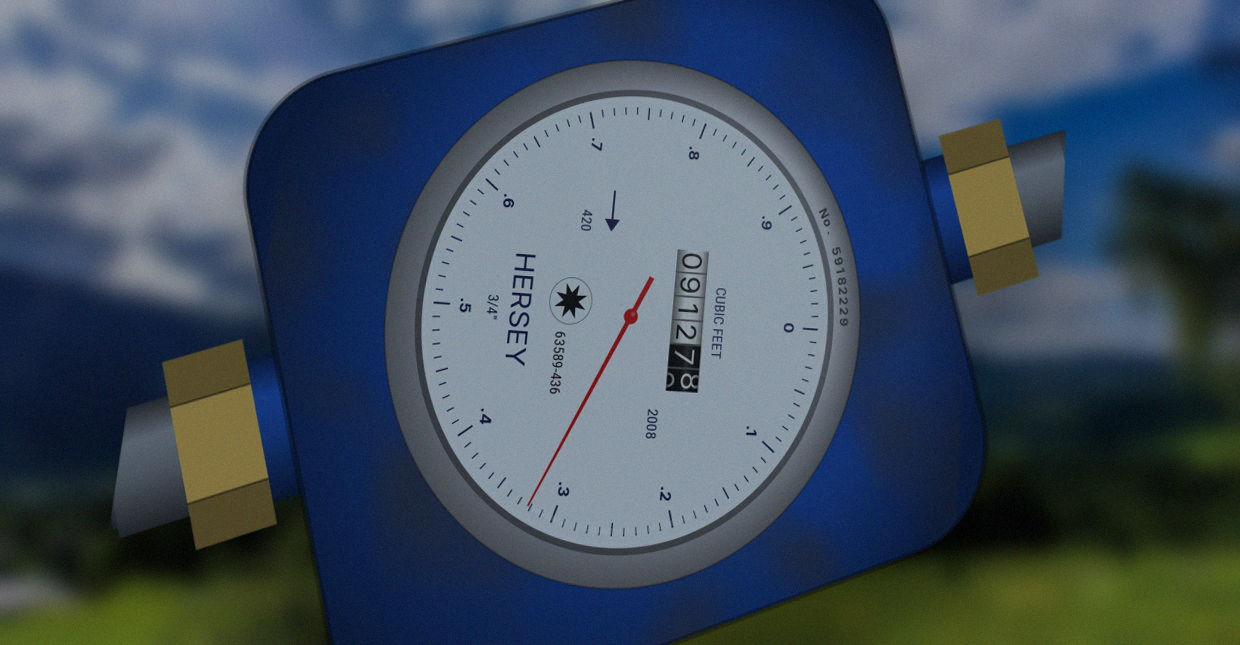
value=91278.32 unit=ft³
